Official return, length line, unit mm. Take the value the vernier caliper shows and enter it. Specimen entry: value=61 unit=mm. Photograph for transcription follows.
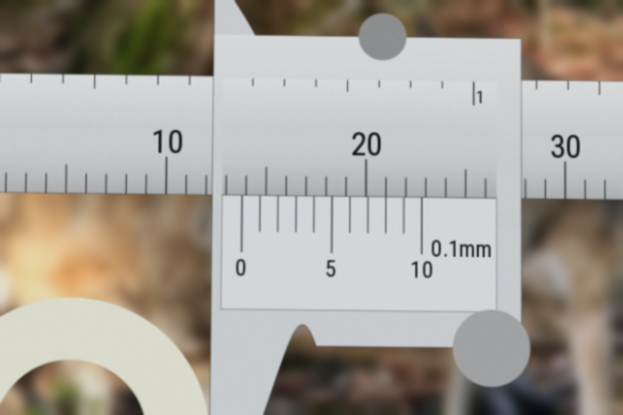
value=13.8 unit=mm
